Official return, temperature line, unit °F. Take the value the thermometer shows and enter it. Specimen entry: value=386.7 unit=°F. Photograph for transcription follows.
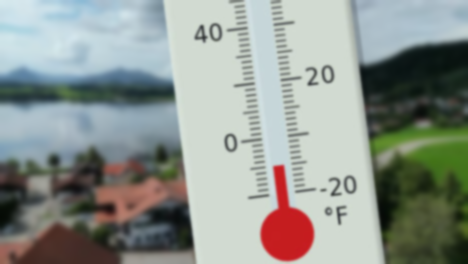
value=-10 unit=°F
